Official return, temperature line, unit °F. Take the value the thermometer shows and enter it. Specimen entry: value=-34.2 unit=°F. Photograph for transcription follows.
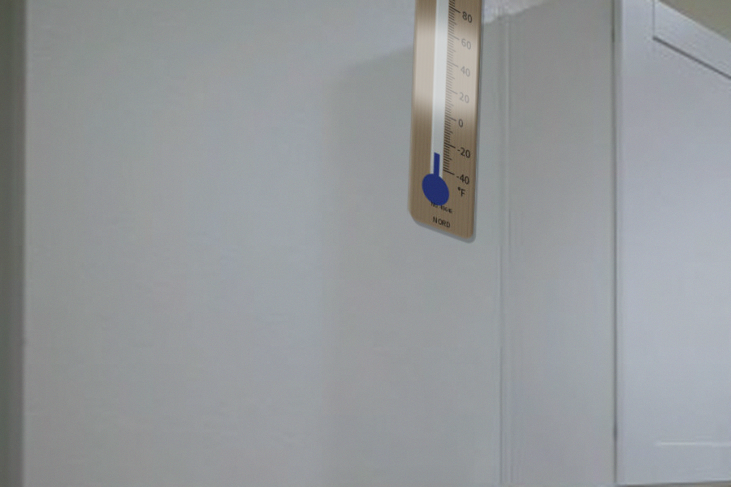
value=-30 unit=°F
